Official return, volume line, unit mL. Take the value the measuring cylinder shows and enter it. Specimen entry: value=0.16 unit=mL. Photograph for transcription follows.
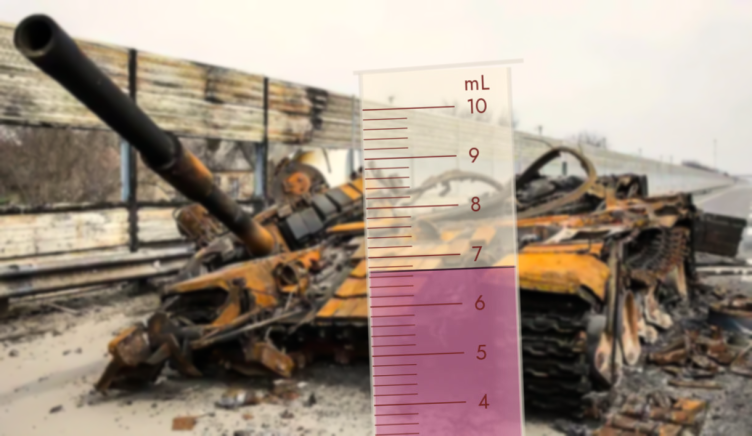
value=6.7 unit=mL
